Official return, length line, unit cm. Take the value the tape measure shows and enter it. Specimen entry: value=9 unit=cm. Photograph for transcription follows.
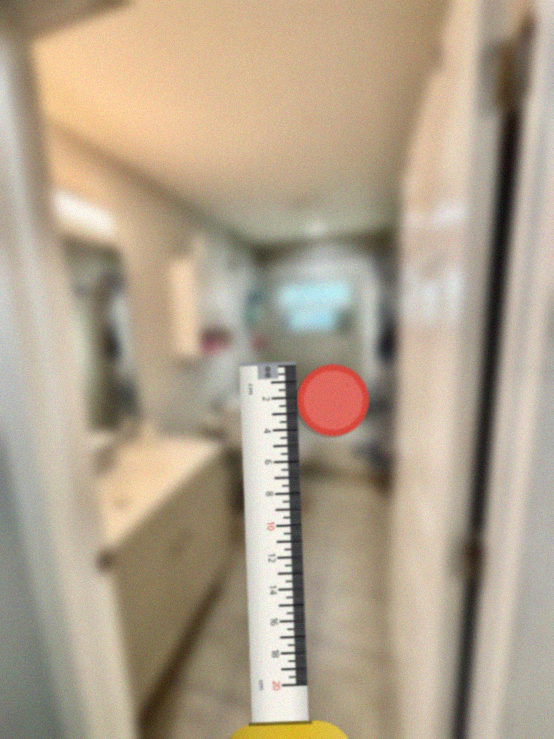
value=4.5 unit=cm
